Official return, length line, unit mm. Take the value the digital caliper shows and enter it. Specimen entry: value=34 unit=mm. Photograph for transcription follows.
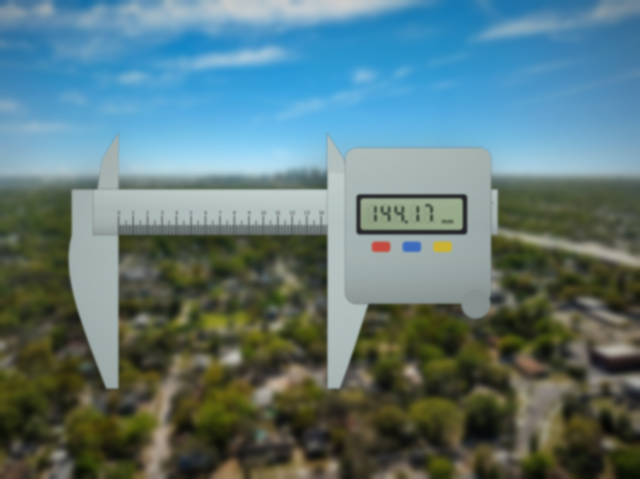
value=144.17 unit=mm
